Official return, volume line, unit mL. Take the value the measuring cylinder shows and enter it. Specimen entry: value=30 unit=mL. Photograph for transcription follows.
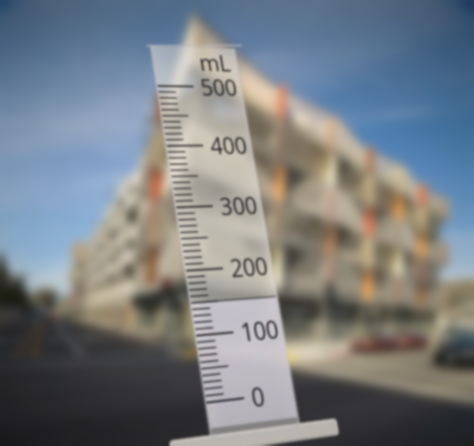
value=150 unit=mL
